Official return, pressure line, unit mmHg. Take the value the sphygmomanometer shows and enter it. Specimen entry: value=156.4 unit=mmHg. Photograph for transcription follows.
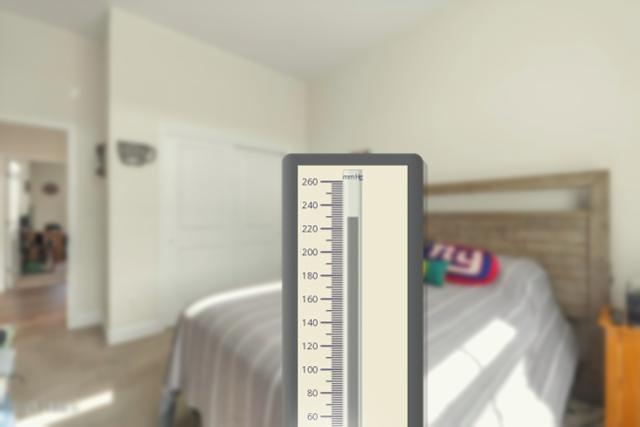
value=230 unit=mmHg
